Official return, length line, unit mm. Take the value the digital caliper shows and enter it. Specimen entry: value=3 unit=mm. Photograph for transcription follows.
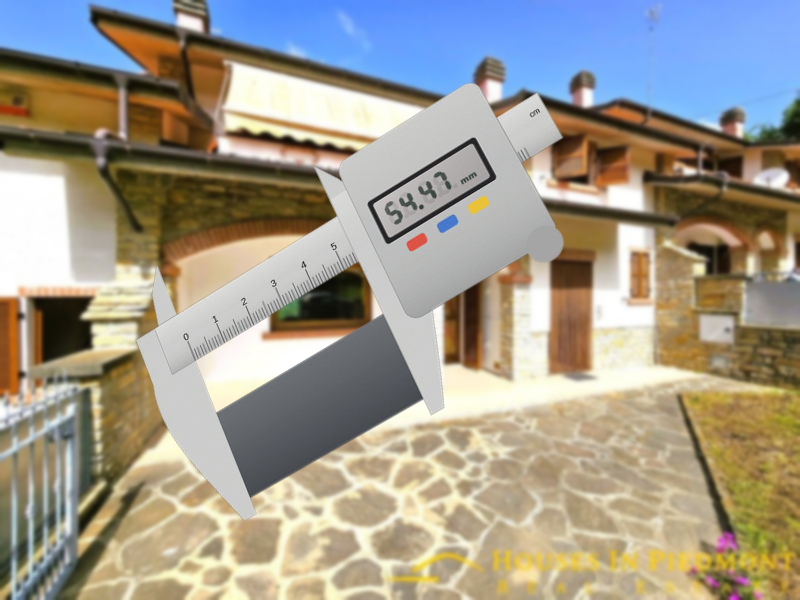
value=54.47 unit=mm
